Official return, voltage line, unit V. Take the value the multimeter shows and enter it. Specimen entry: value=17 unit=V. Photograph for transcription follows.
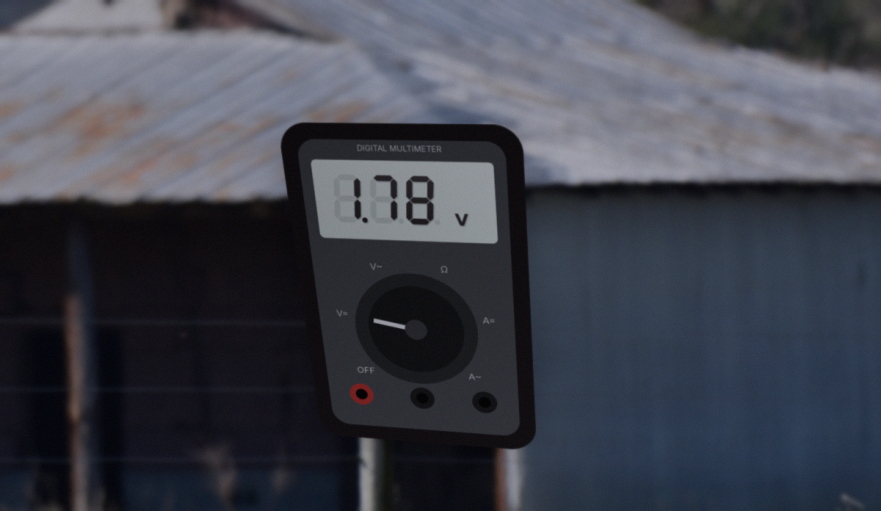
value=1.78 unit=V
